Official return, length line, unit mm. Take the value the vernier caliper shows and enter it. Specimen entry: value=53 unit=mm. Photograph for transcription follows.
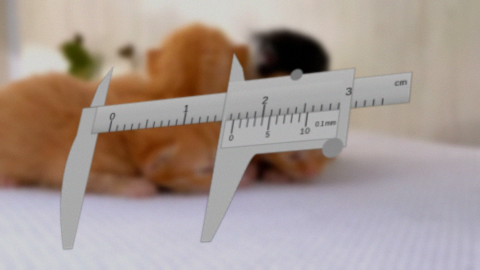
value=16.4 unit=mm
